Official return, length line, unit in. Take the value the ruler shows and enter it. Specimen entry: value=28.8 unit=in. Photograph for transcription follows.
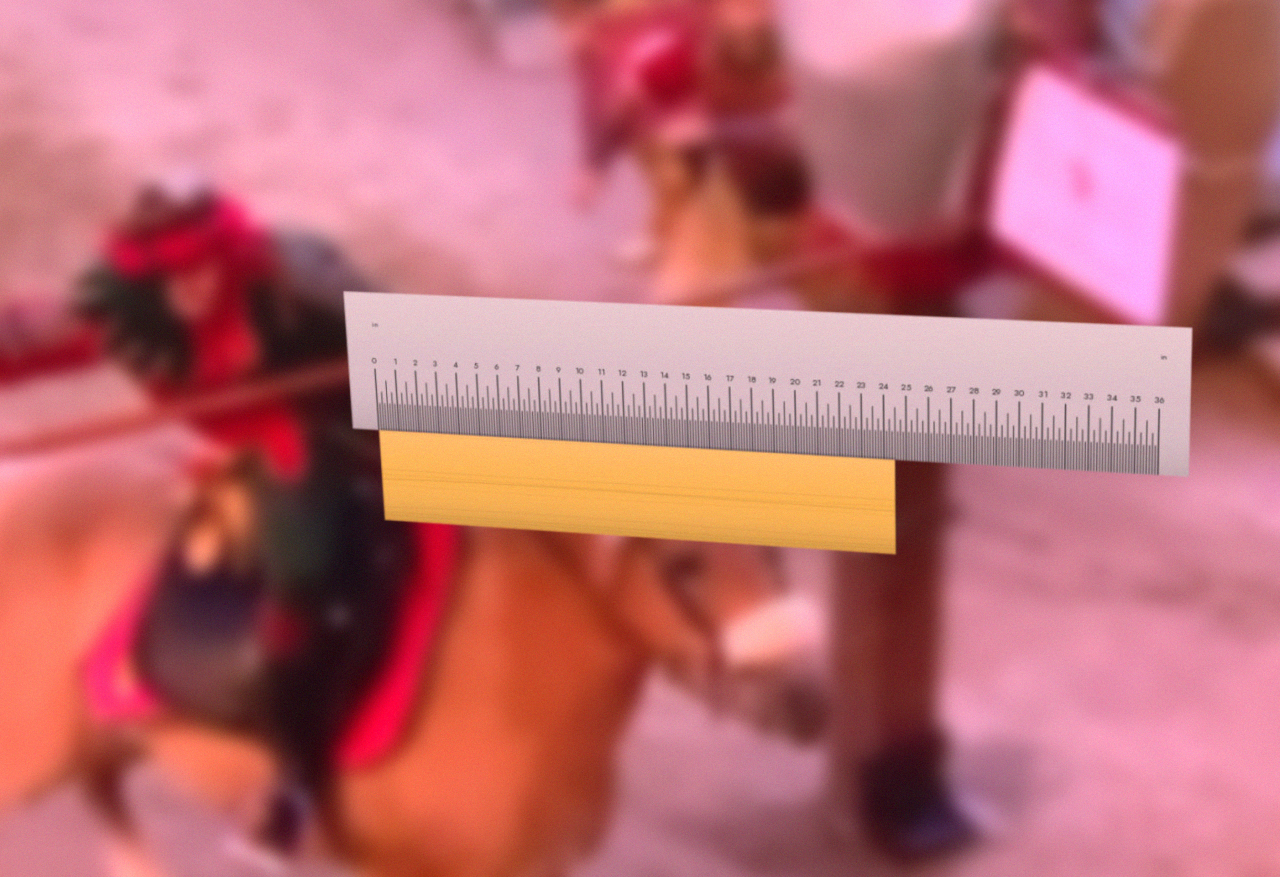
value=24.5 unit=in
